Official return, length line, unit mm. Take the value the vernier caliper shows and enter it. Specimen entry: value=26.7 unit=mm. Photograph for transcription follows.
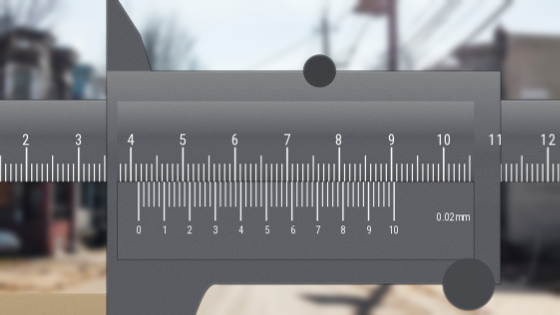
value=41.5 unit=mm
